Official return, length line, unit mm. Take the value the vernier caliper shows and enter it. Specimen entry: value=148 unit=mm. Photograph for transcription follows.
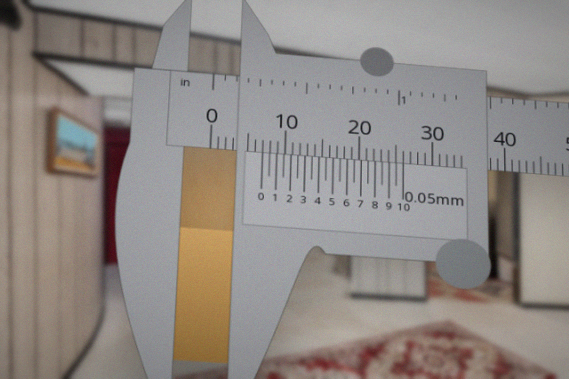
value=7.0 unit=mm
